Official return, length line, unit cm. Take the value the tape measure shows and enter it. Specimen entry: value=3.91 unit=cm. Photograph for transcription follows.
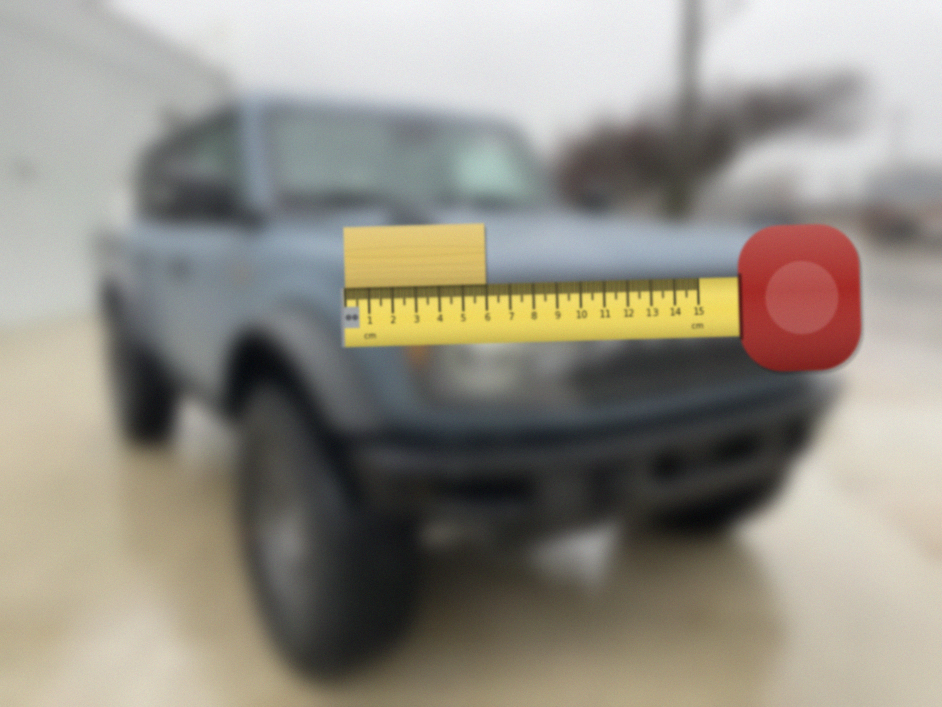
value=6 unit=cm
